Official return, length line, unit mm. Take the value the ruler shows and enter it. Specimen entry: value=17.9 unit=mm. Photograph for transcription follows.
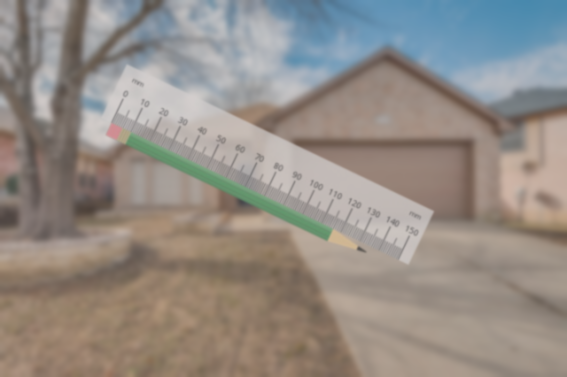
value=135 unit=mm
